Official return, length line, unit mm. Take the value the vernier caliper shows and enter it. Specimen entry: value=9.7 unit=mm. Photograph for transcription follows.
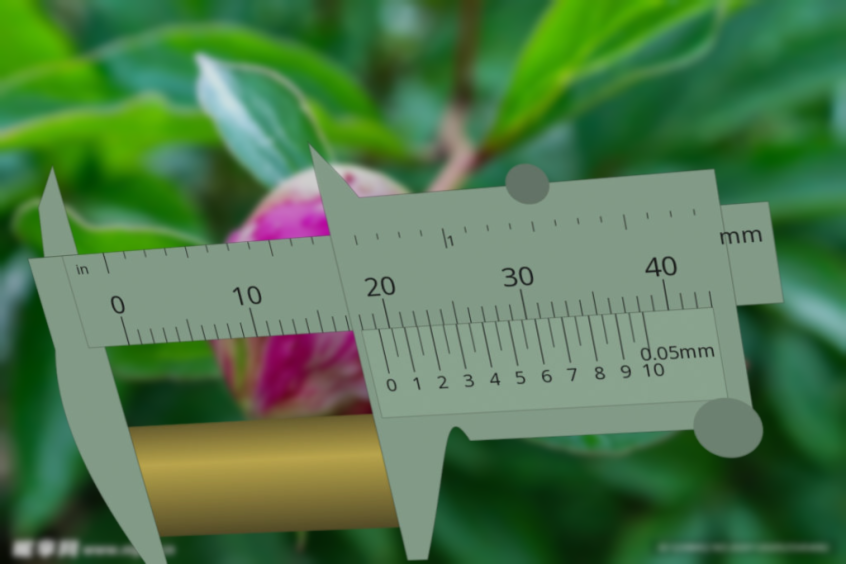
value=19.2 unit=mm
